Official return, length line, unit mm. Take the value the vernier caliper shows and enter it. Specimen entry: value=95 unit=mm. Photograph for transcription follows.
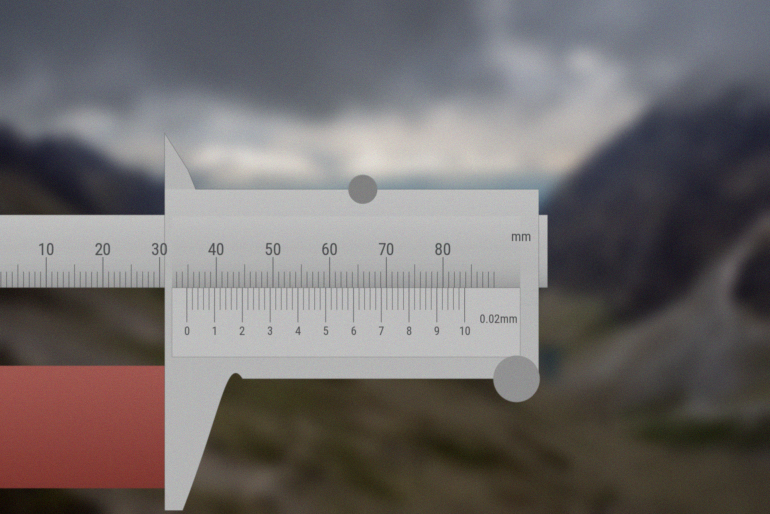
value=34.8 unit=mm
